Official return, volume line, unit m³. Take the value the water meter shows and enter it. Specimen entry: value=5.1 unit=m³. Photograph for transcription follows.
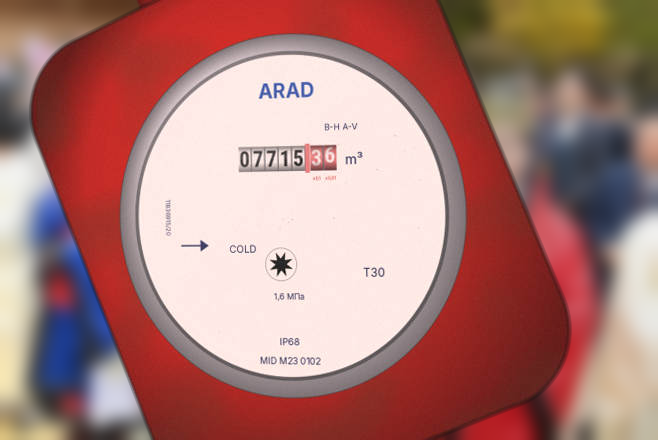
value=7715.36 unit=m³
